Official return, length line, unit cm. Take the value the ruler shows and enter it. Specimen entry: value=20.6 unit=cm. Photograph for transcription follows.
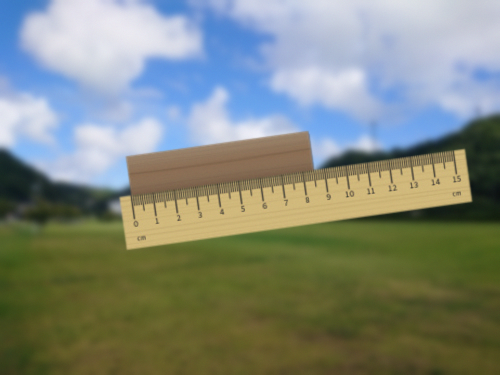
value=8.5 unit=cm
